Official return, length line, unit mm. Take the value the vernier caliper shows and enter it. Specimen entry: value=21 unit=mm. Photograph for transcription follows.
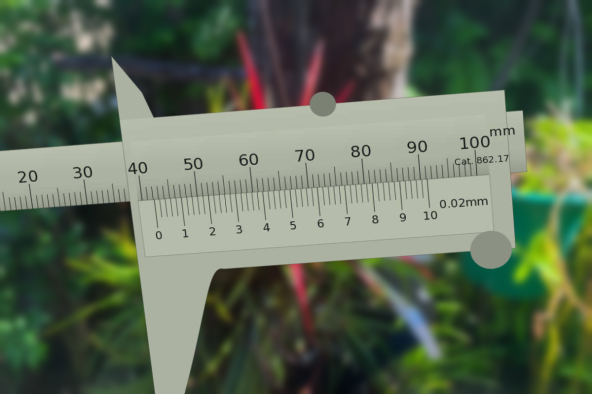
value=42.2 unit=mm
